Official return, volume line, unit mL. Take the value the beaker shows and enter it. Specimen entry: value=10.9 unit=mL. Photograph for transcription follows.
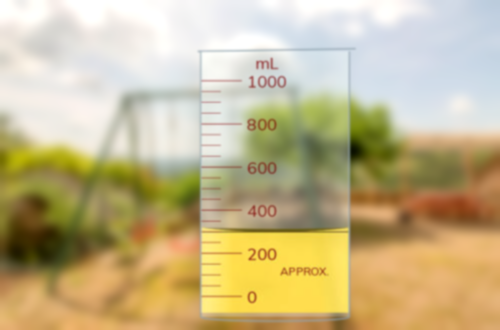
value=300 unit=mL
